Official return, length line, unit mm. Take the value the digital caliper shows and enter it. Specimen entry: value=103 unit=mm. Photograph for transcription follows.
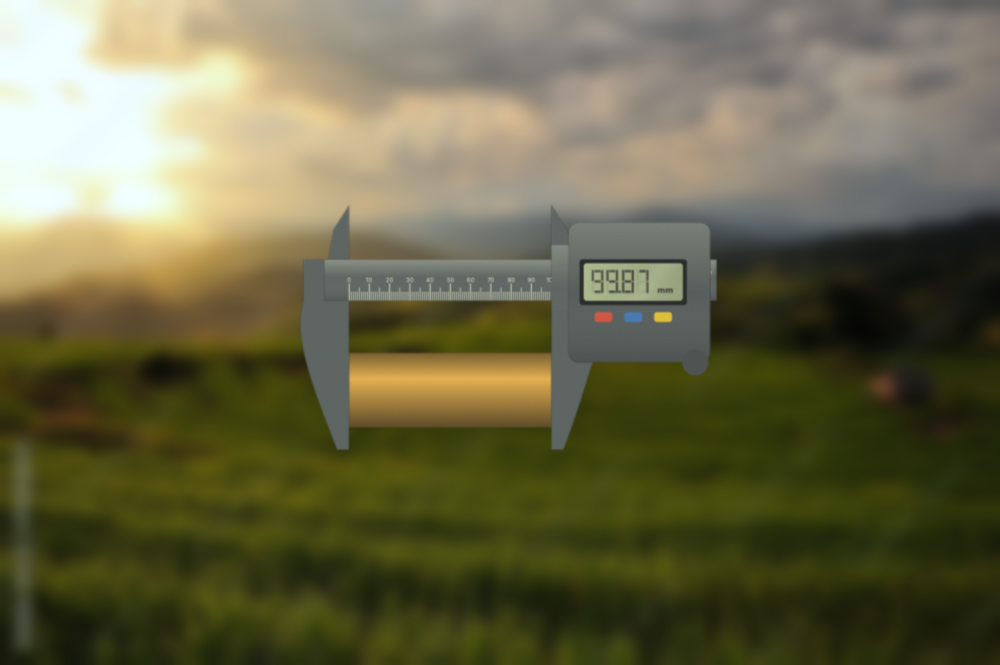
value=99.87 unit=mm
